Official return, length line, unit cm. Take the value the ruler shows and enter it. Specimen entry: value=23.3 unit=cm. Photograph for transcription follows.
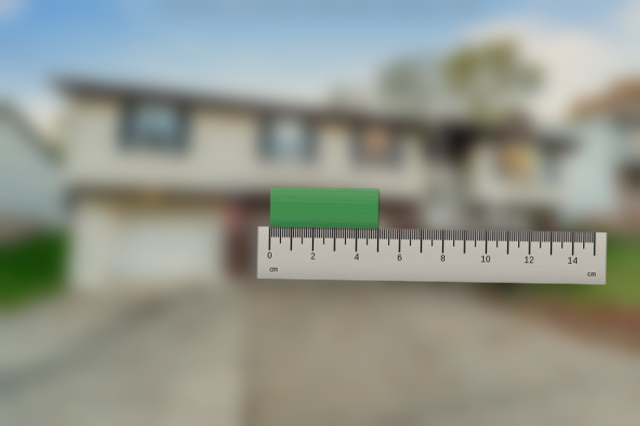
value=5 unit=cm
